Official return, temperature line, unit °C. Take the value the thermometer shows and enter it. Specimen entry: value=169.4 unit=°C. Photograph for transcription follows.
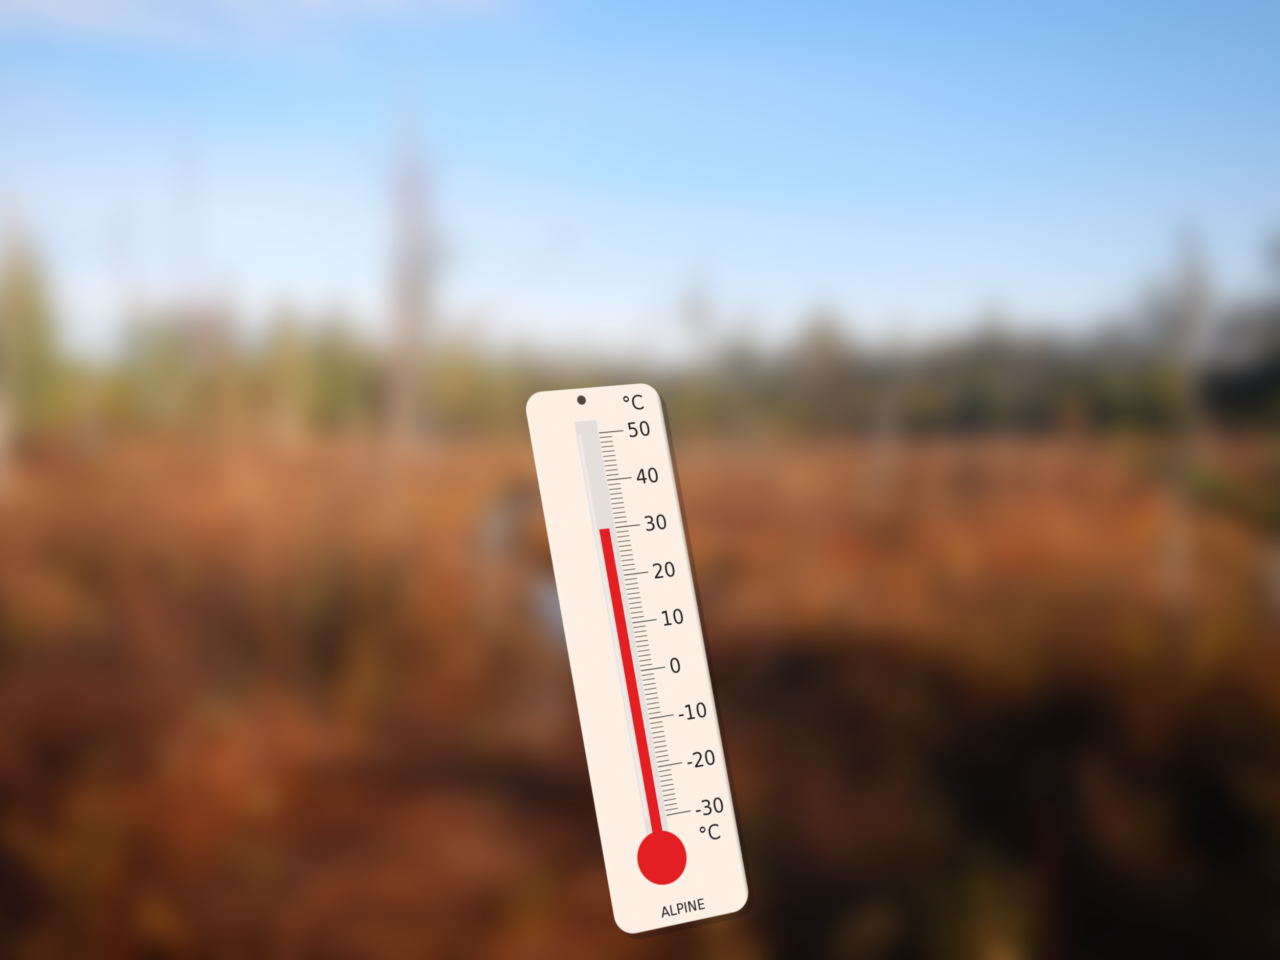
value=30 unit=°C
